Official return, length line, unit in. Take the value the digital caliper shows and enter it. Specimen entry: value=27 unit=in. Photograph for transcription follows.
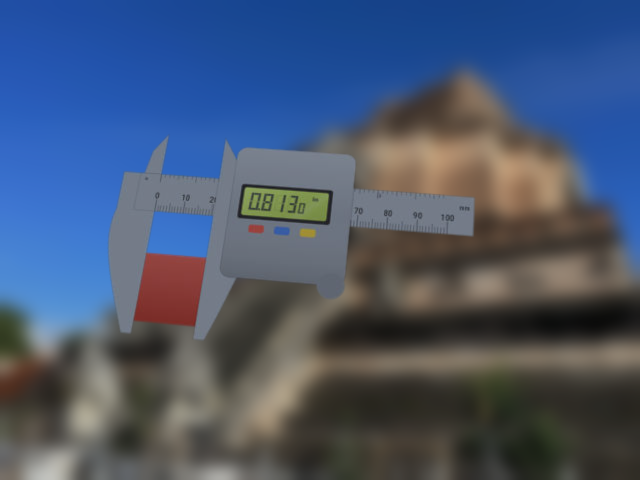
value=0.8130 unit=in
